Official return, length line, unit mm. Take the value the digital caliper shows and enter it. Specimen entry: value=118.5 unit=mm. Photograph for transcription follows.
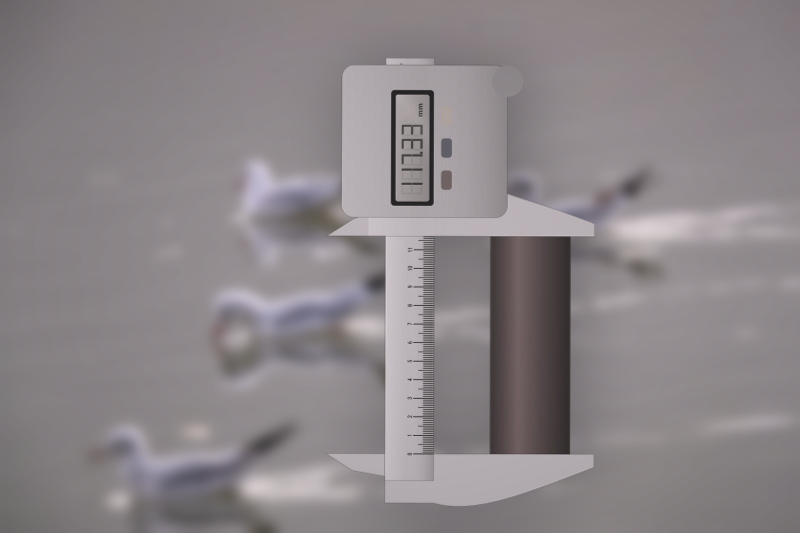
value=117.33 unit=mm
